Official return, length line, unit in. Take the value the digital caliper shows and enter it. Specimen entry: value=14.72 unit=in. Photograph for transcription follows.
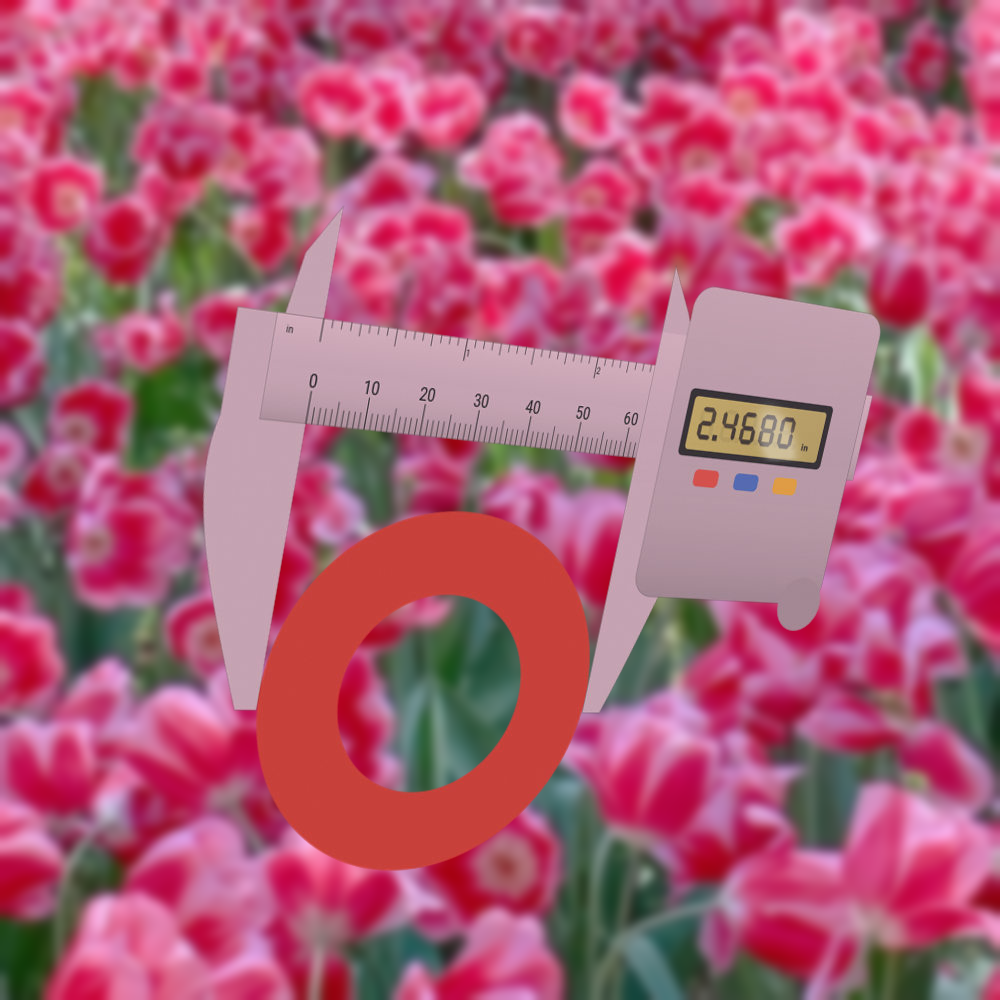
value=2.4680 unit=in
